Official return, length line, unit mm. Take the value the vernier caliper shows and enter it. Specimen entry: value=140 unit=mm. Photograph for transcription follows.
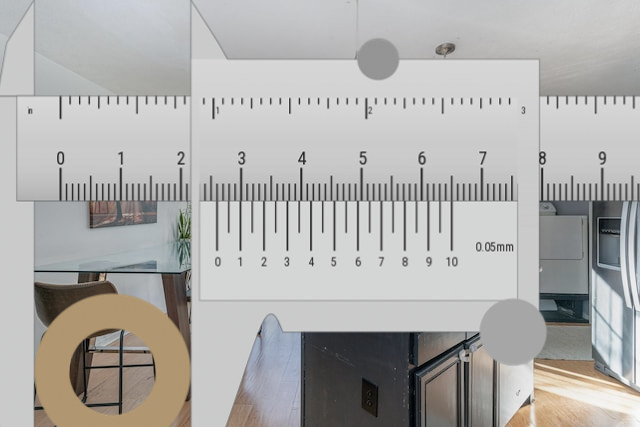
value=26.0 unit=mm
